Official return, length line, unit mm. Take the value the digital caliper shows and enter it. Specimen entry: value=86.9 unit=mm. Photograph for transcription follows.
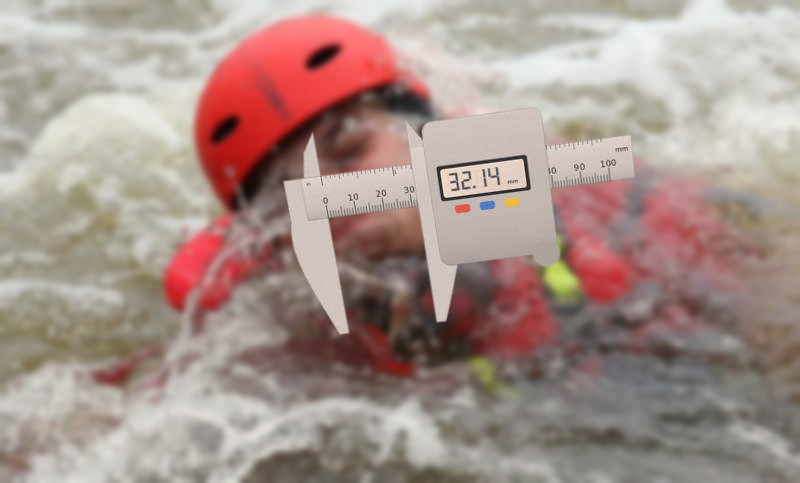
value=32.14 unit=mm
